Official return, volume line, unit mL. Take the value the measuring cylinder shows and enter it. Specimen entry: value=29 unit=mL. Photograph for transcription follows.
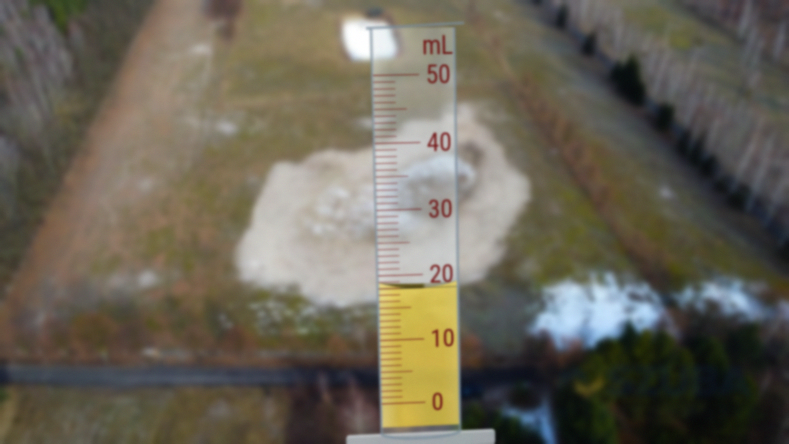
value=18 unit=mL
